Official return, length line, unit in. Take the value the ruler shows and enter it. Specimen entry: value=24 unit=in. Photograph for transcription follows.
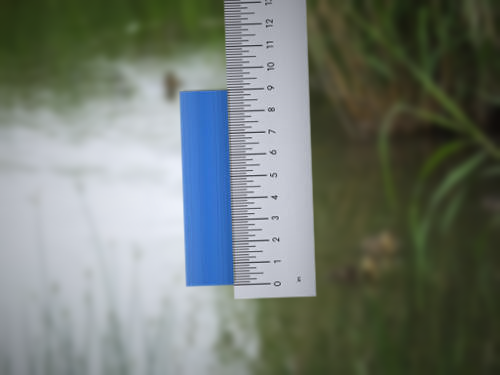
value=9 unit=in
